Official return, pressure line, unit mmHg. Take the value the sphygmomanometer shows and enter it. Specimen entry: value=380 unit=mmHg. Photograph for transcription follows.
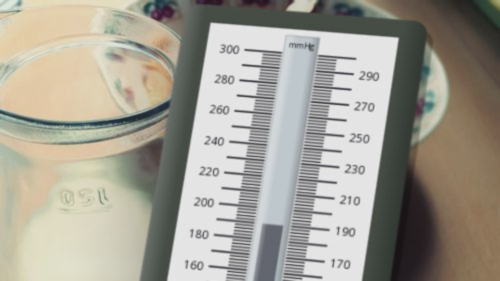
value=190 unit=mmHg
